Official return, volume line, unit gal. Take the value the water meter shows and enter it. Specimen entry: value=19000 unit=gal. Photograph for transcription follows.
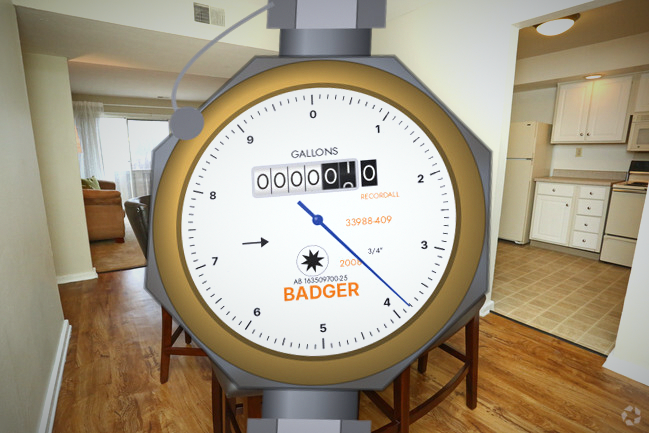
value=13.8 unit=gal
